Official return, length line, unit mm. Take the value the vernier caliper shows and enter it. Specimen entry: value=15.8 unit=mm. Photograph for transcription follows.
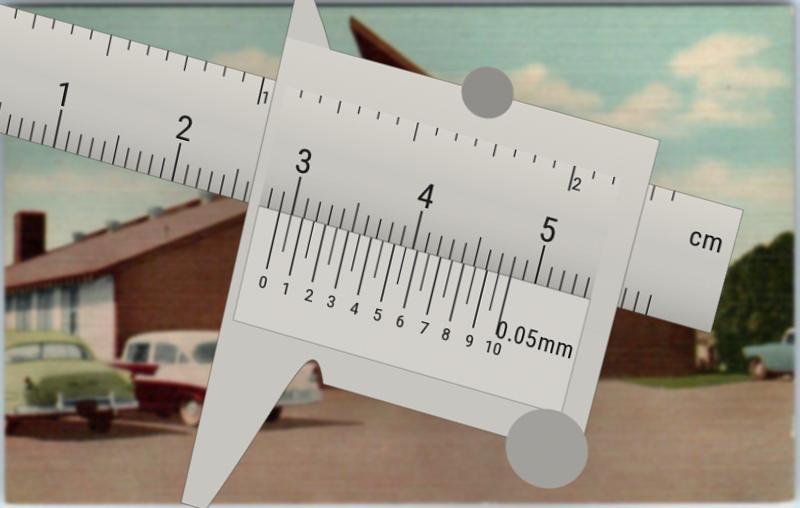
value=29.0 unit=mm
